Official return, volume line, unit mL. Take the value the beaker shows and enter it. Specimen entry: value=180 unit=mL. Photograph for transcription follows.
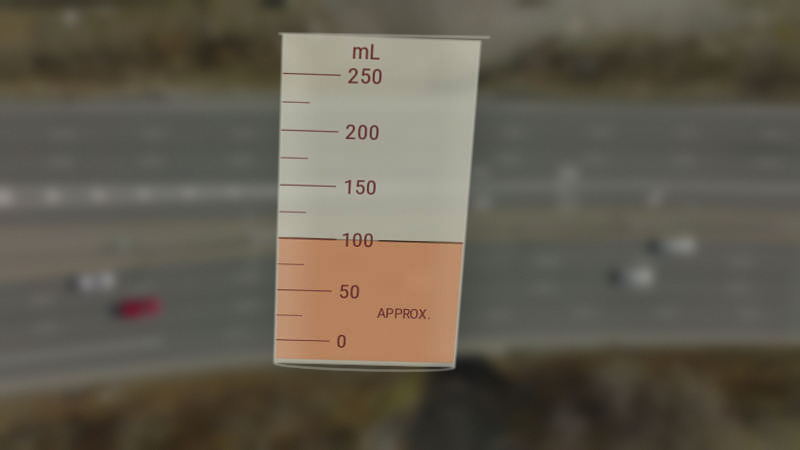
value=100 unit=mL
